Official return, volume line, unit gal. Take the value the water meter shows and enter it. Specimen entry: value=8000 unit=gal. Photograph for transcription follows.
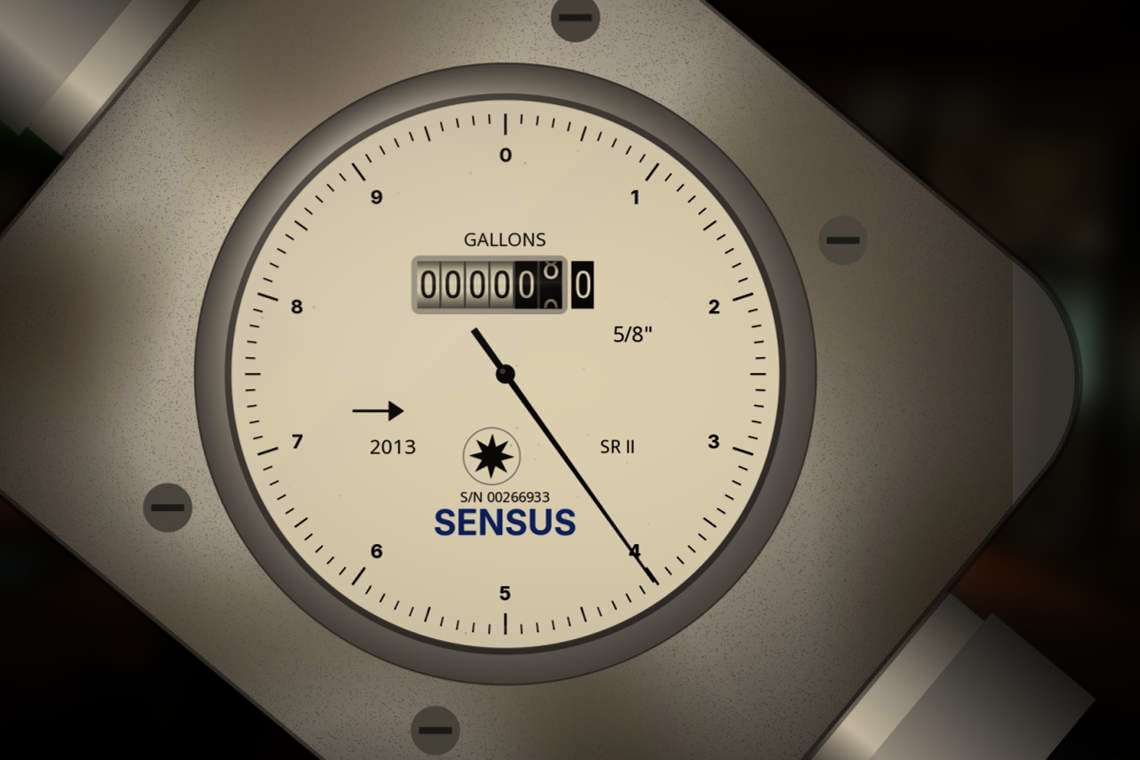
value=84.0 unit=gal
